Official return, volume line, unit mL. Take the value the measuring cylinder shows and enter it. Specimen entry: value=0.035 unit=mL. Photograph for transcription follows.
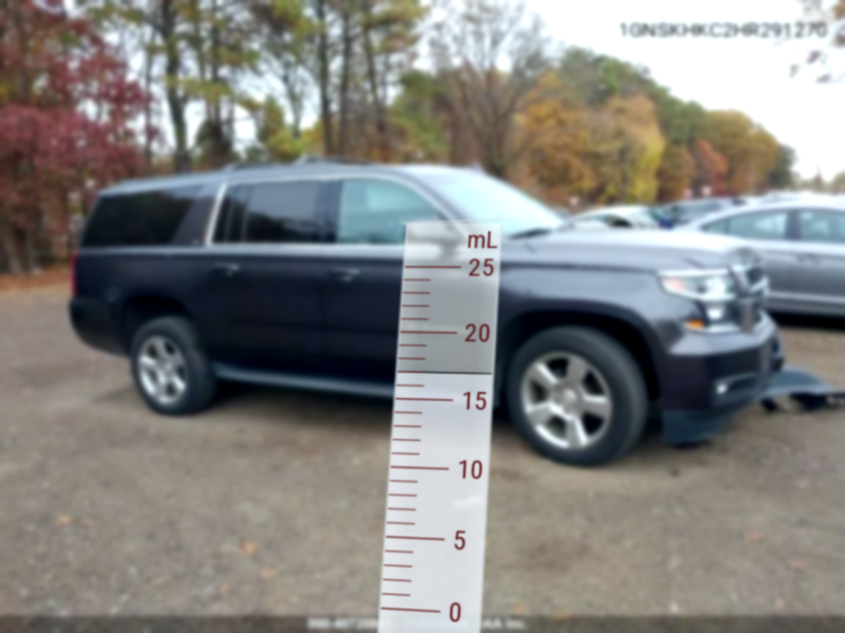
value=17 unit=mL
